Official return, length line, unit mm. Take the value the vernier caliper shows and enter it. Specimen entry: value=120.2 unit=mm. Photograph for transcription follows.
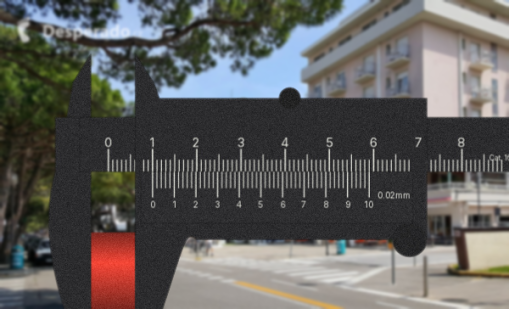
value=10.0 unit=mm
